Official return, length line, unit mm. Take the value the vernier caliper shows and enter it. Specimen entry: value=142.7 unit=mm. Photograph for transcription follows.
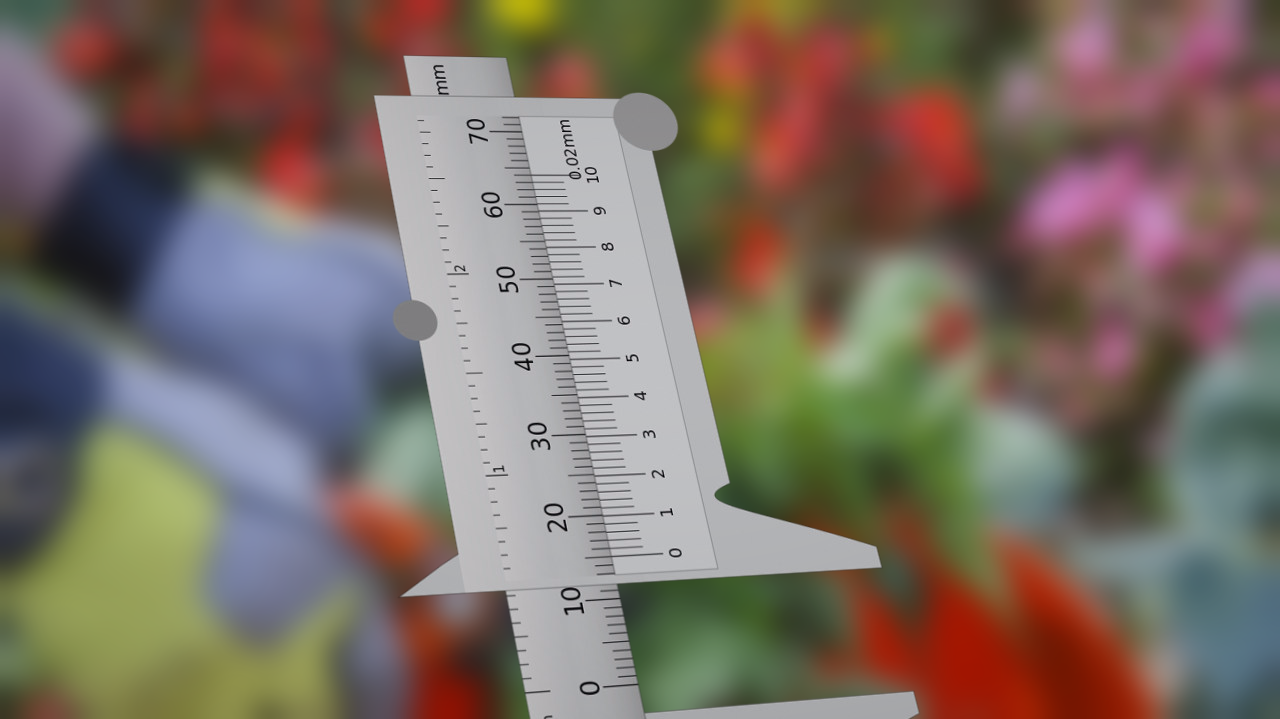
value=15.0 unit=mm
